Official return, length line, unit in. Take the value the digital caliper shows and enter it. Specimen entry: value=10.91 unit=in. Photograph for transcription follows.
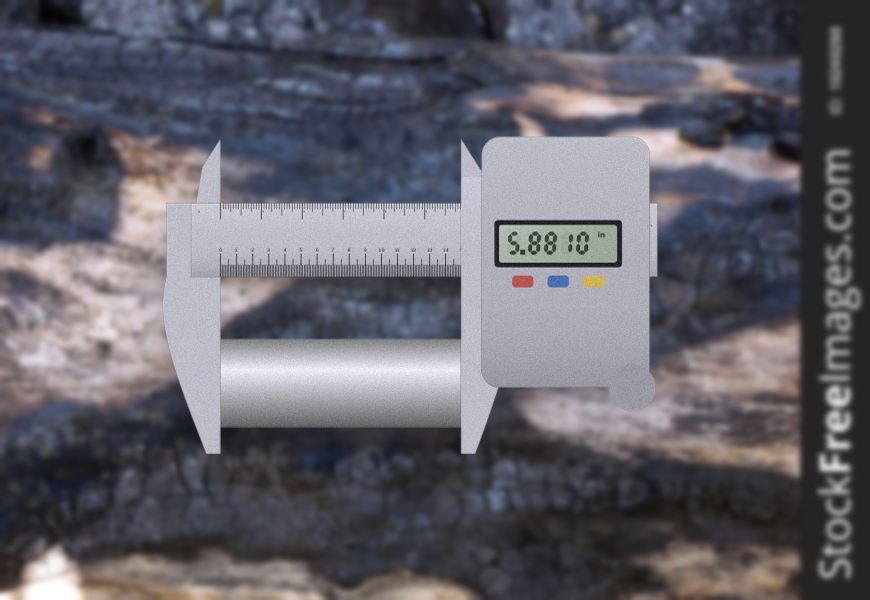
value=5.8810 unit=in
